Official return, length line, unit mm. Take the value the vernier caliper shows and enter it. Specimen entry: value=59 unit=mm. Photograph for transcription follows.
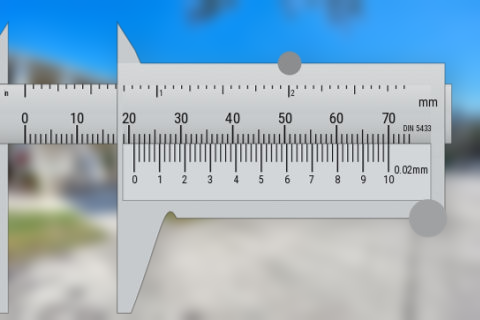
value=21.0 unit=mm
